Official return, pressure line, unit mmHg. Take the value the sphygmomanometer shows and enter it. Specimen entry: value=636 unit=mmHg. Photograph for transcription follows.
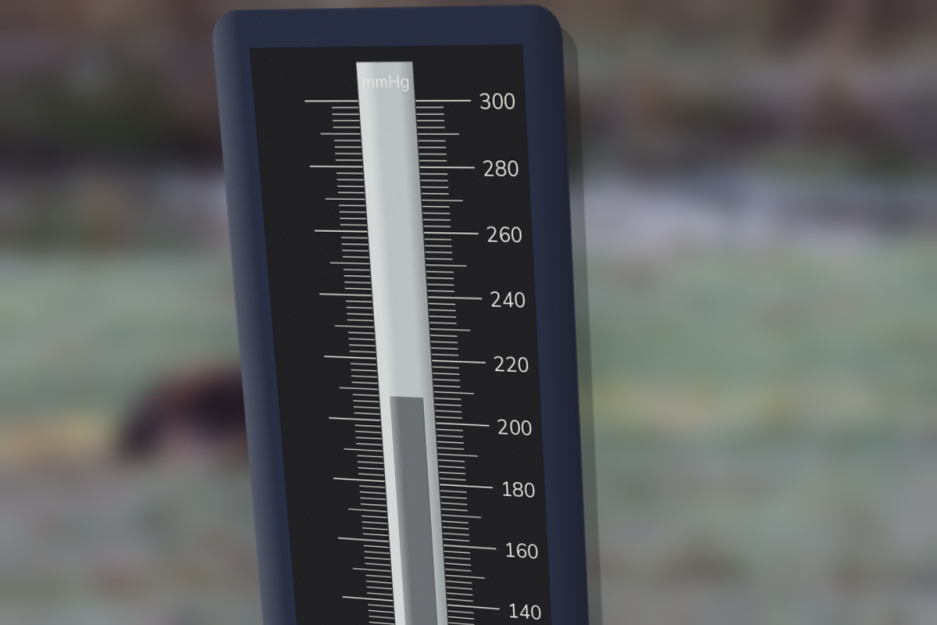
value=208 unit=mmHg
